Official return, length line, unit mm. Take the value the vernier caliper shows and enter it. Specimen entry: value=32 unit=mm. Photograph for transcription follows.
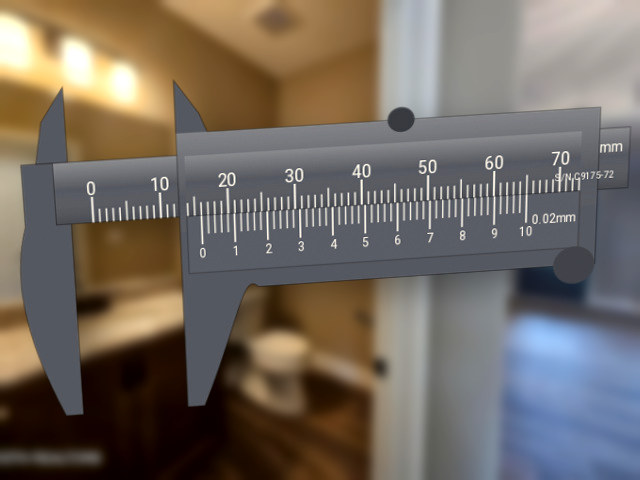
value=16.0 unit=mm
